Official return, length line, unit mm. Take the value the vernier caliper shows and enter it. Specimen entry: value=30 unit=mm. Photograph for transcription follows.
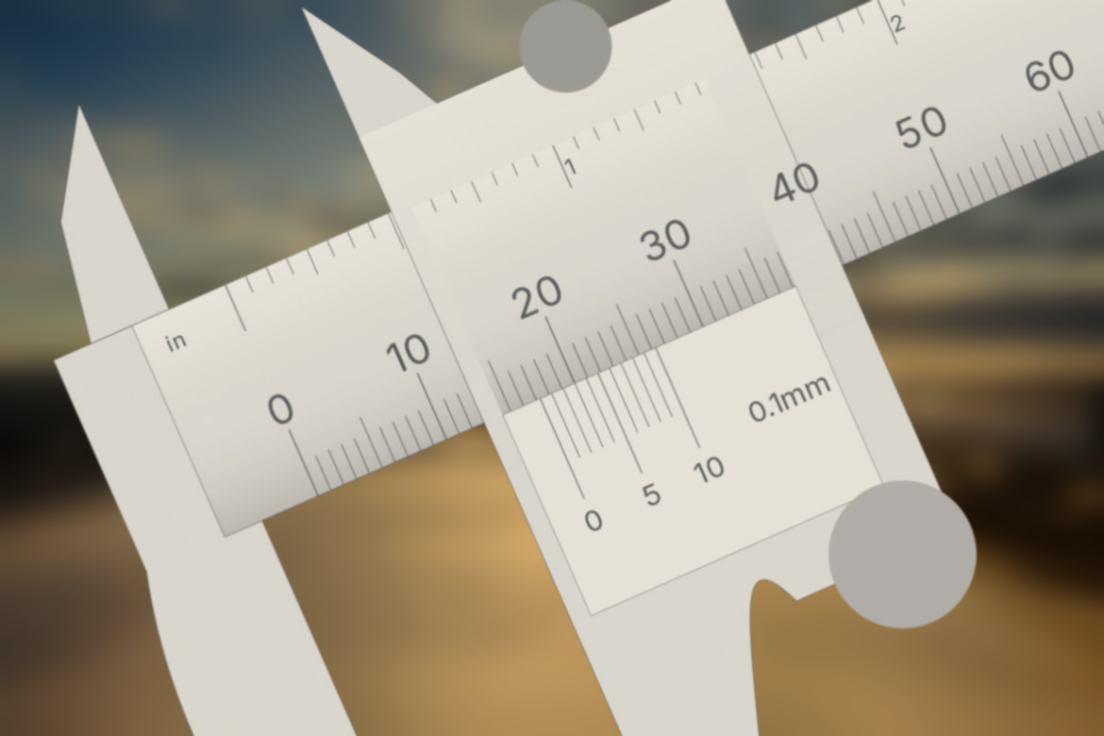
value=17.3 unit=mm
